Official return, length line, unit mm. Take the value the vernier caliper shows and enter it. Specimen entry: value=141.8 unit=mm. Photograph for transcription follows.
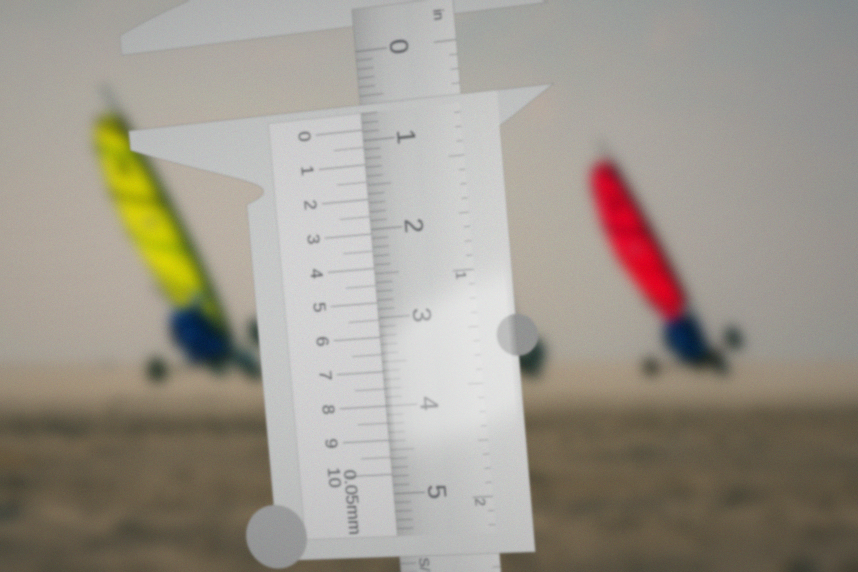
value=8.8 unit=mm
